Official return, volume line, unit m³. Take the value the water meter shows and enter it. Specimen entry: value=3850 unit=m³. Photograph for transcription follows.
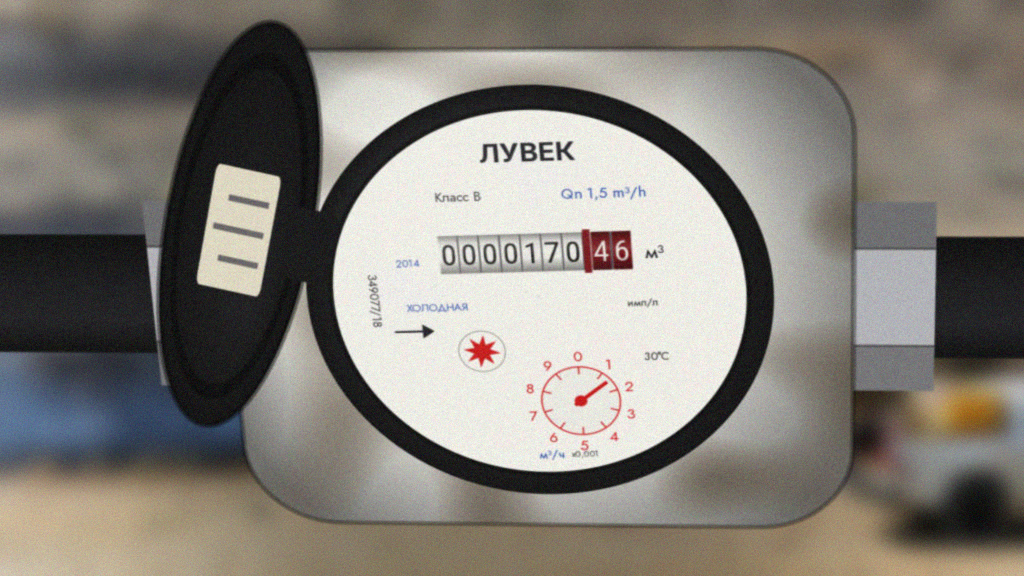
value=170.461 unit=m³
